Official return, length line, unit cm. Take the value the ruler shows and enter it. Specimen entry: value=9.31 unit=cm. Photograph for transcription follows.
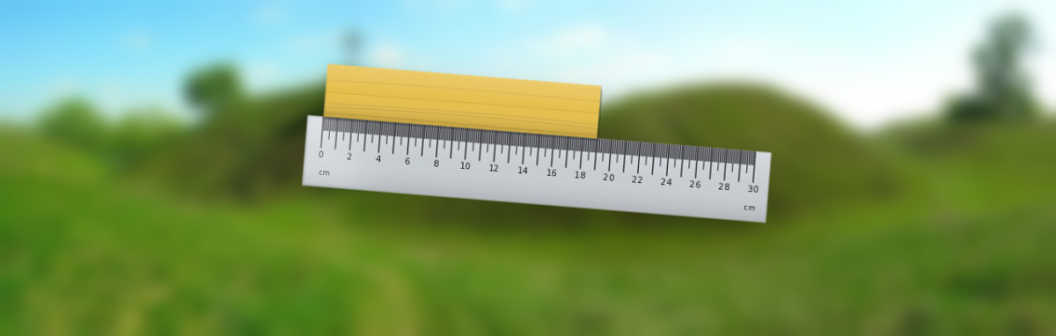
value=19 unit=cm
